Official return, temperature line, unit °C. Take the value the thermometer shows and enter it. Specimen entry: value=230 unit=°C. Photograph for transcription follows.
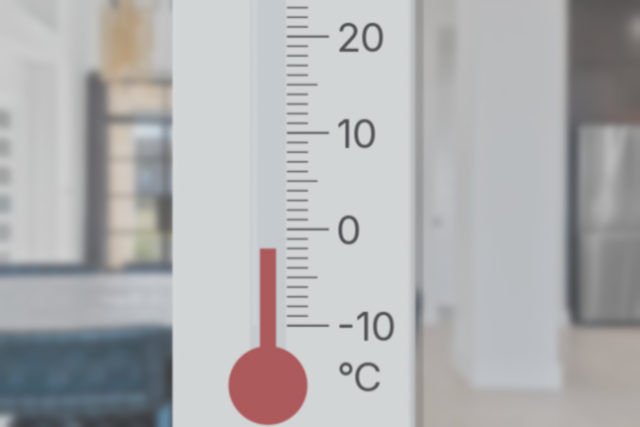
value=-2 unit=°C
